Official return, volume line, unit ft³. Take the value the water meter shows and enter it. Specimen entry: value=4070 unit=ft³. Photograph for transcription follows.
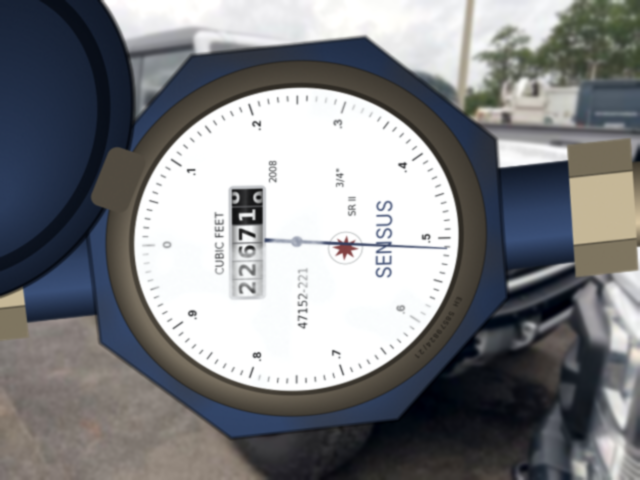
value=226718.51 unit=ft³
